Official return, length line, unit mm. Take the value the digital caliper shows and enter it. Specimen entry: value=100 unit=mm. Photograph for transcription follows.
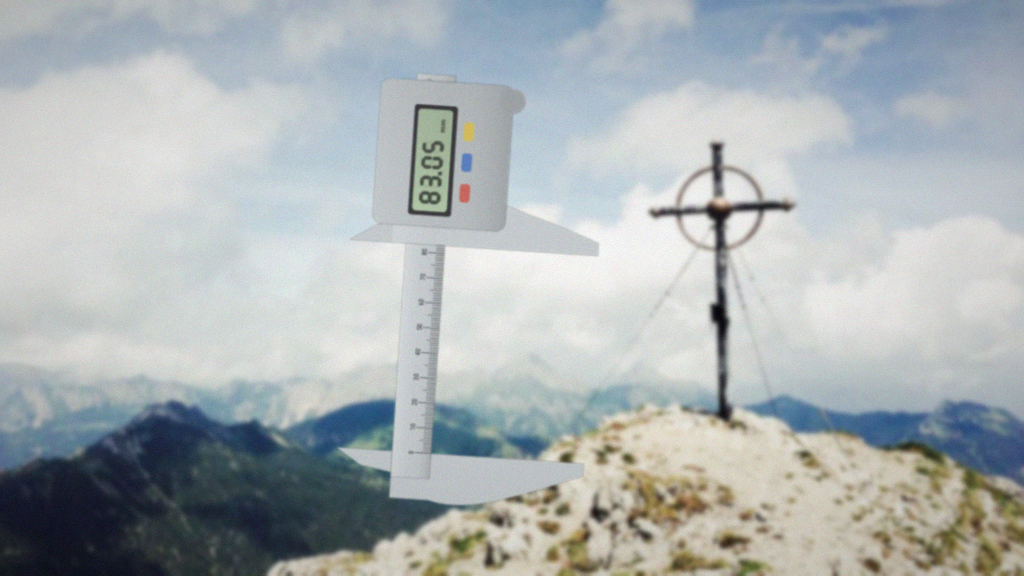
value=83.05 unit=mm
